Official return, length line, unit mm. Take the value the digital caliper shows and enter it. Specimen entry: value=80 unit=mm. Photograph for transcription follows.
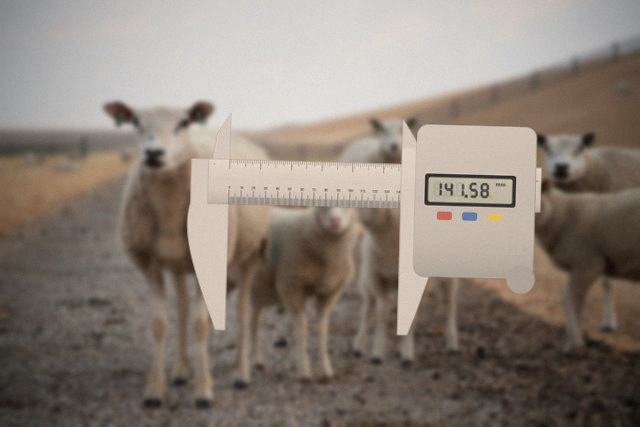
value=141.58 unit=mm
